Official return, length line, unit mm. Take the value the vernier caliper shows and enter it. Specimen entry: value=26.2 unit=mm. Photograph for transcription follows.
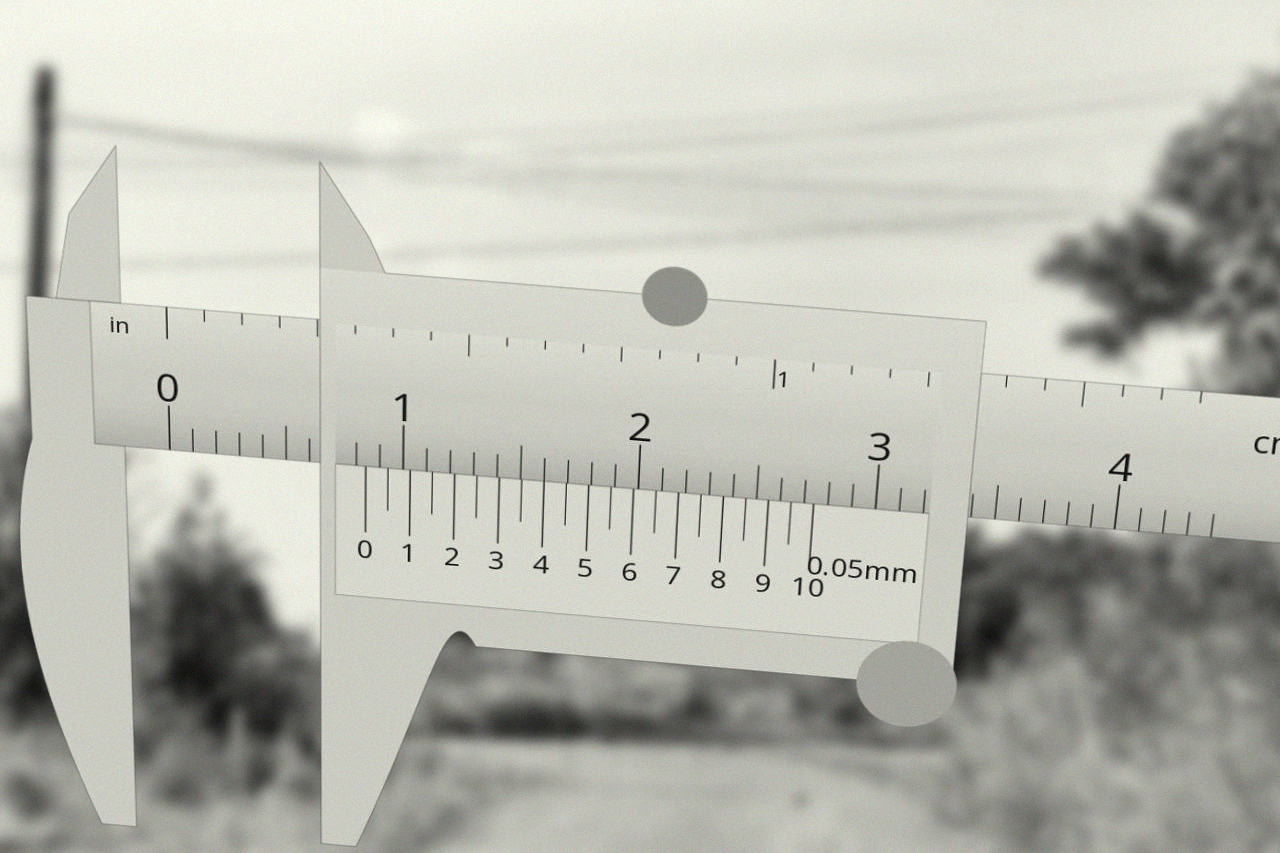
value=8.4 unit=mm
